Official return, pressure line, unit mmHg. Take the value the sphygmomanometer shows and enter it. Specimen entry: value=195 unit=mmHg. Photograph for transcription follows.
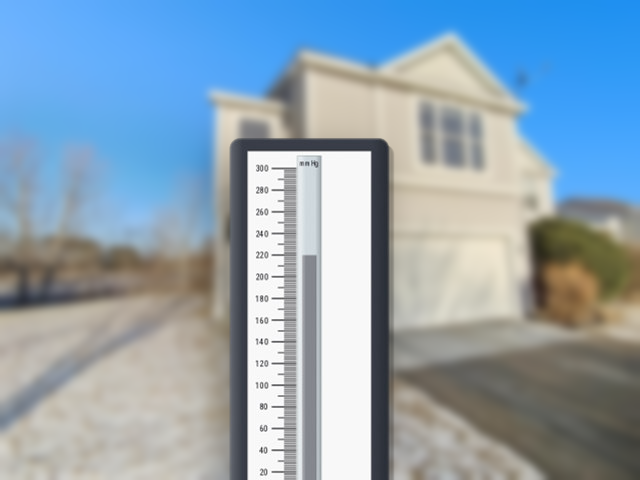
value=220 unit=mmHg
